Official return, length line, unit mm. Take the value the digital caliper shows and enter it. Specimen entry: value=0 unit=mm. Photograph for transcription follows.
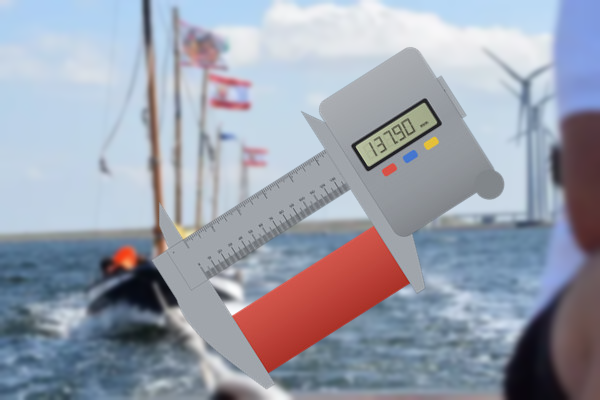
value=137.90 unit=mm
